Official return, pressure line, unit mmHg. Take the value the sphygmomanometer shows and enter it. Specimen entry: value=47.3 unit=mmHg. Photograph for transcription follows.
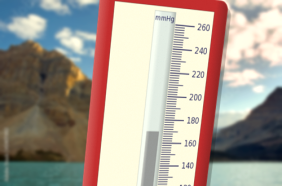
value=170 unit=mmHg
